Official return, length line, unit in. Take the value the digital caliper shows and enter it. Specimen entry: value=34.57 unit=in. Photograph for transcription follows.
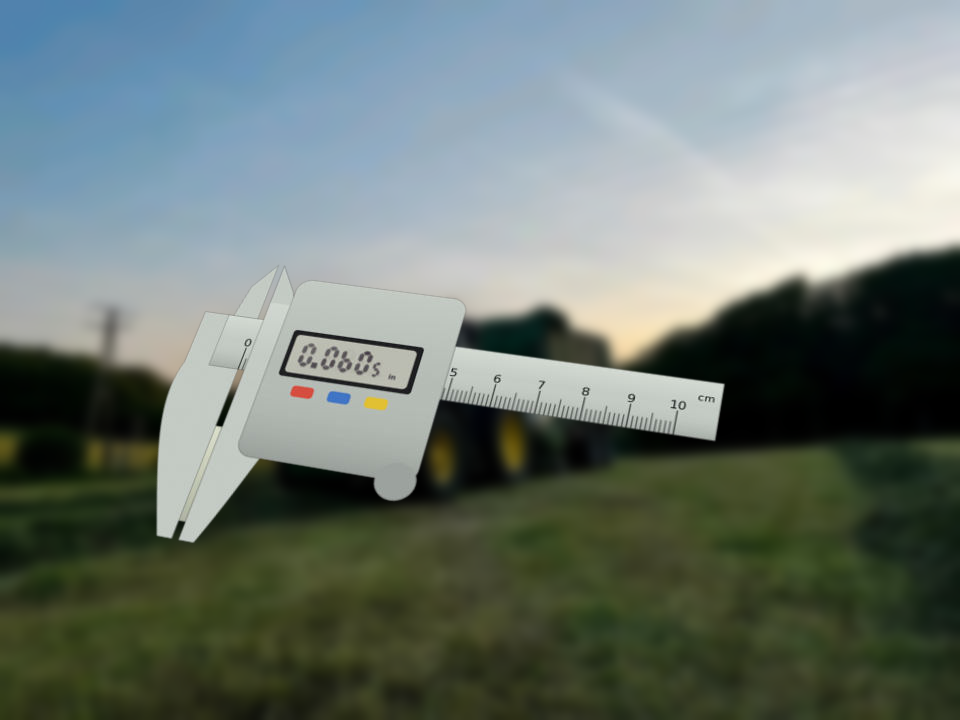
value=0.0605 unit=in
